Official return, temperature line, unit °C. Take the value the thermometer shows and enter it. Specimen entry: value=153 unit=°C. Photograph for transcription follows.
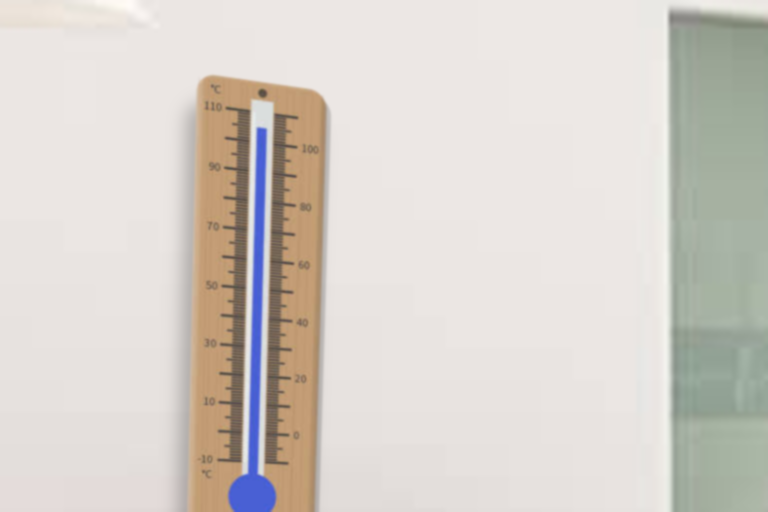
value=105 unit=°C
